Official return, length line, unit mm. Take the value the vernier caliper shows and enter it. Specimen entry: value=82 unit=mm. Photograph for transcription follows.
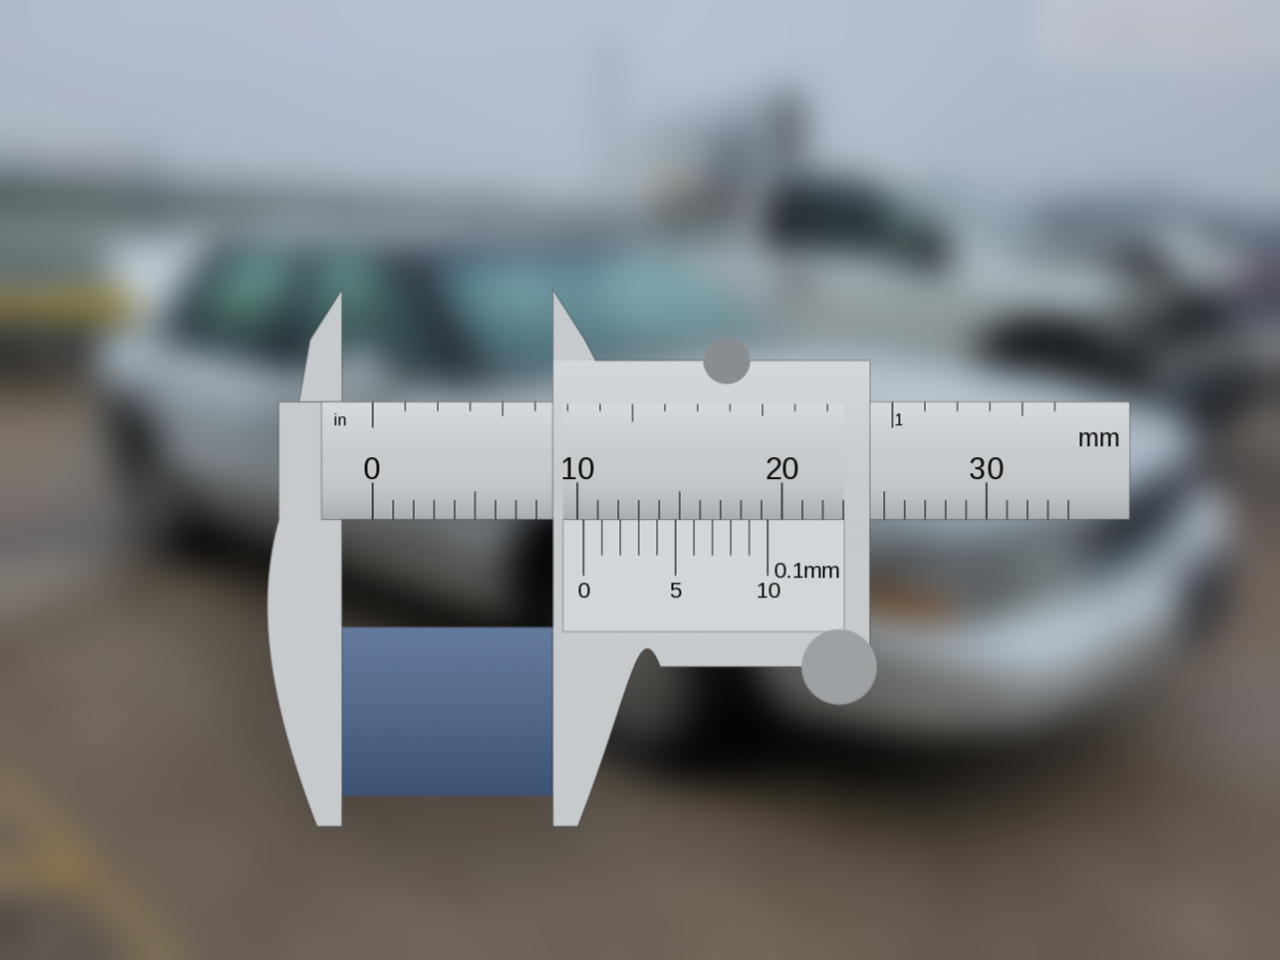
value=10.3 unit=mm
